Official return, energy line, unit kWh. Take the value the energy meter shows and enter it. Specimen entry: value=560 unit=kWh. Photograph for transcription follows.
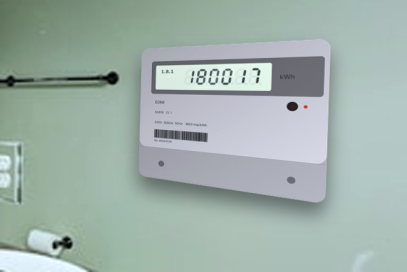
value=180017 unit=kWh
